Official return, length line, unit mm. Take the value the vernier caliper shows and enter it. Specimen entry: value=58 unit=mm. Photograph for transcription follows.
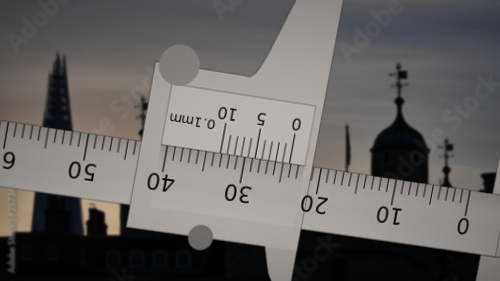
value=24.2 unit=mm
